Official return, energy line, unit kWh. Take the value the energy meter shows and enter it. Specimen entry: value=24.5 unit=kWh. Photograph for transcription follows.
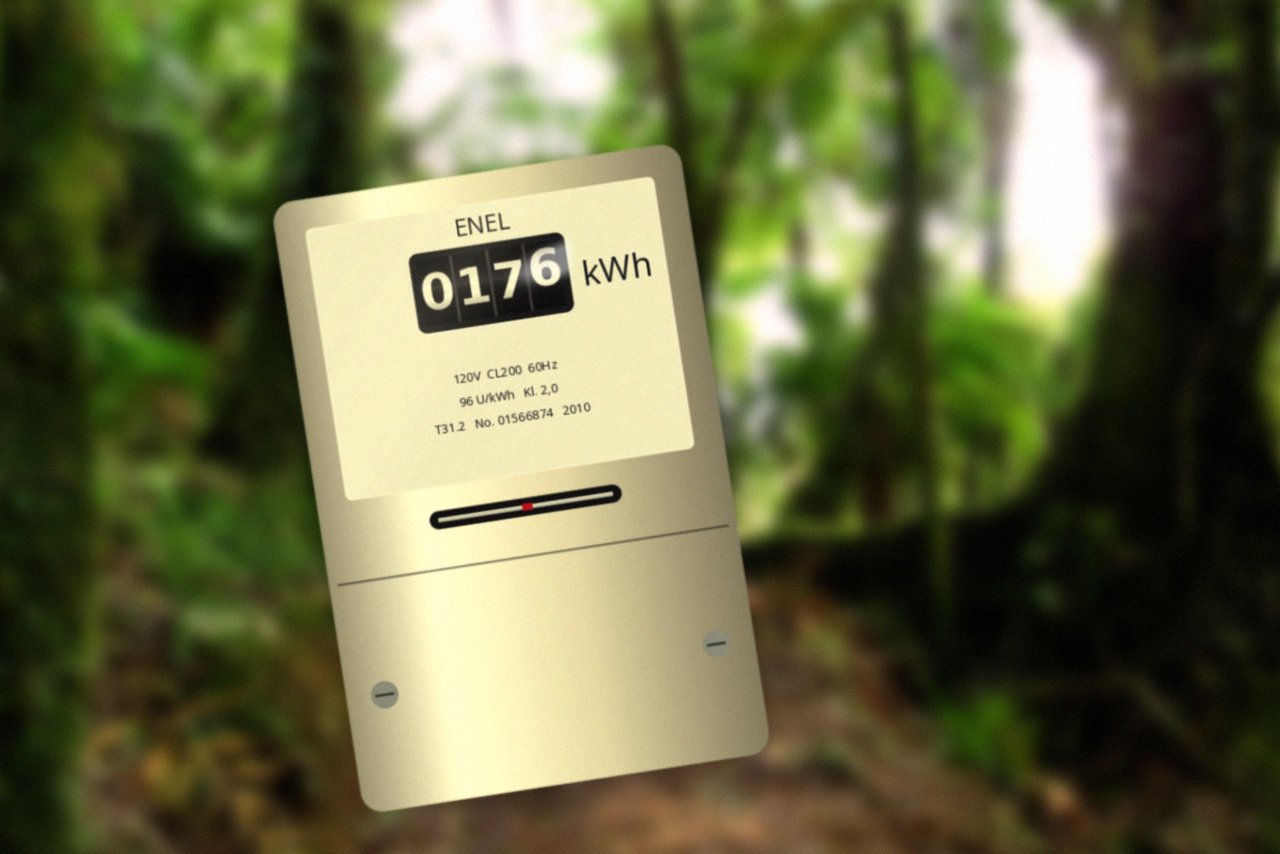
value=176 unit=kWh
